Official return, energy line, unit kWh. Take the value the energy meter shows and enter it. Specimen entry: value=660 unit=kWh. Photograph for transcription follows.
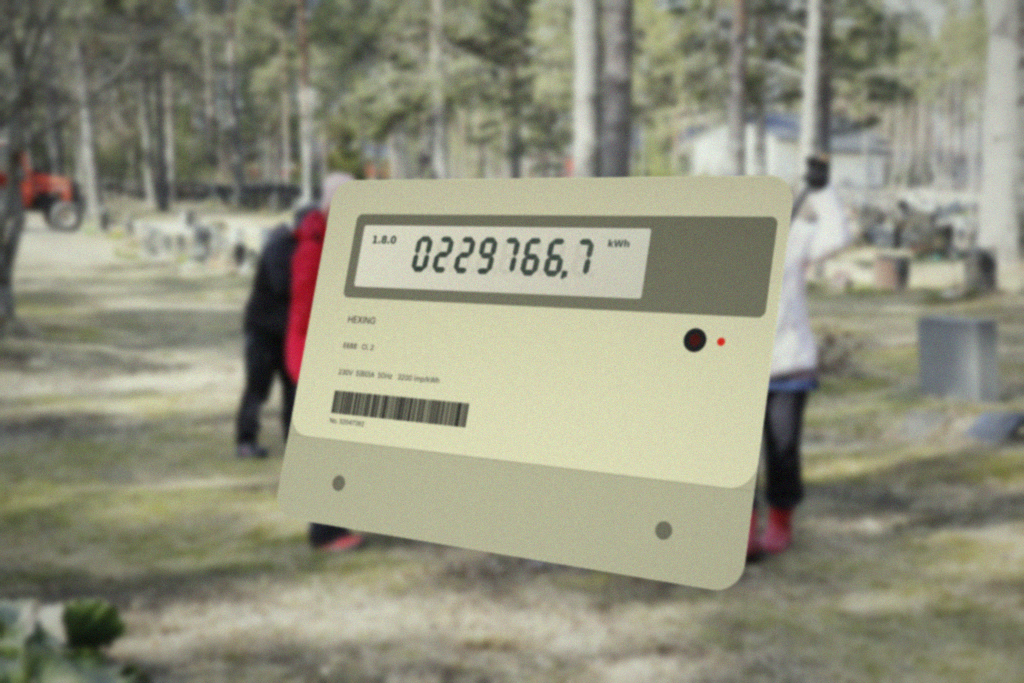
value=229766.7 unit=kWh
